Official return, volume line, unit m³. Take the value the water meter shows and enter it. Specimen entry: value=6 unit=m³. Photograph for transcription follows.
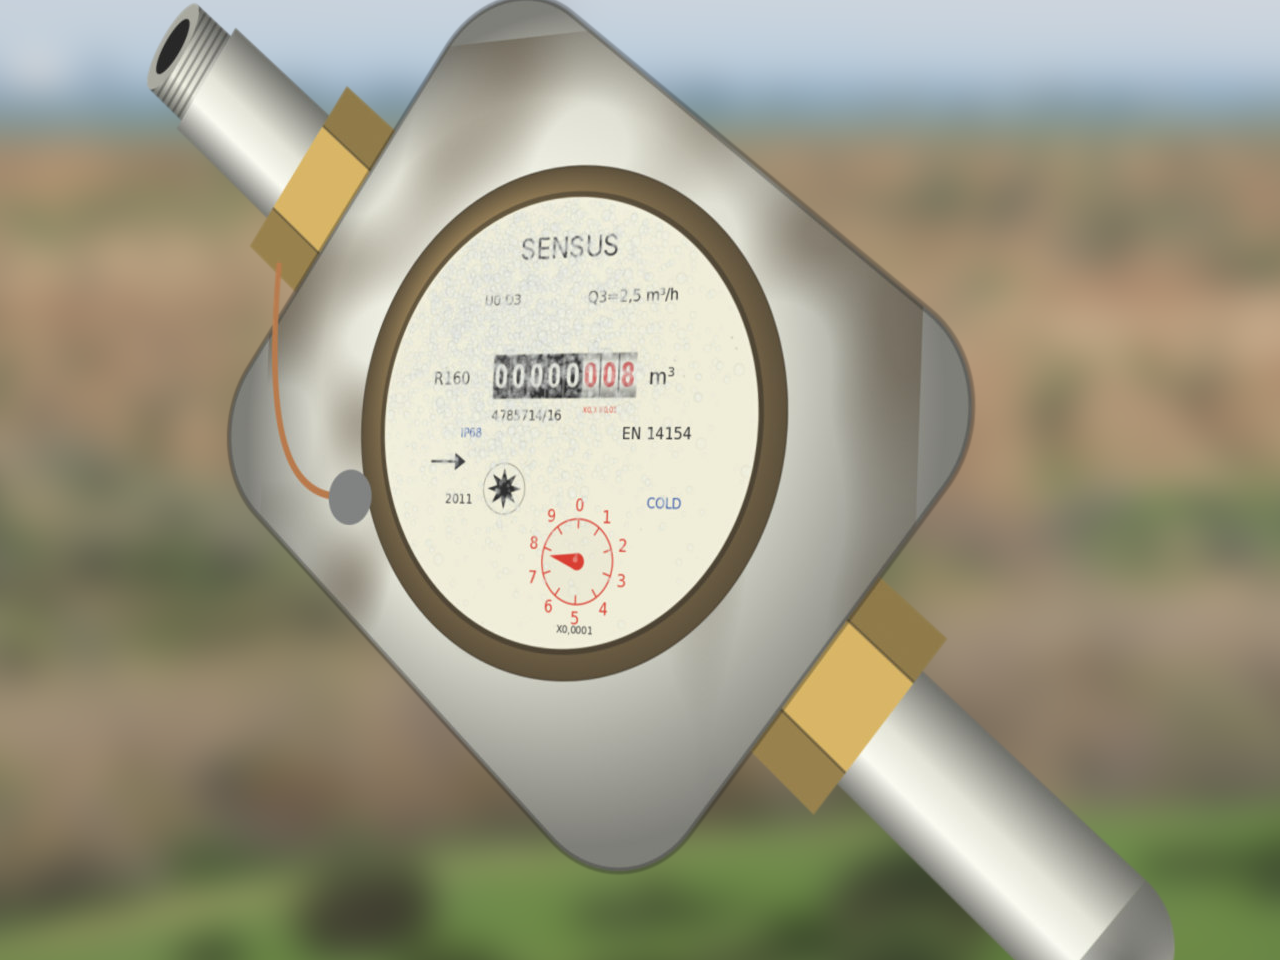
value=0.0087 unit=m³
